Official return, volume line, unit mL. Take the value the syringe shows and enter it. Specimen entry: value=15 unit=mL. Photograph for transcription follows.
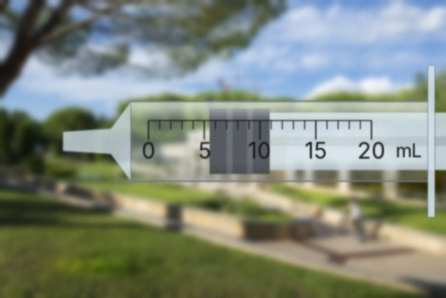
value=5.5 unit=mL
